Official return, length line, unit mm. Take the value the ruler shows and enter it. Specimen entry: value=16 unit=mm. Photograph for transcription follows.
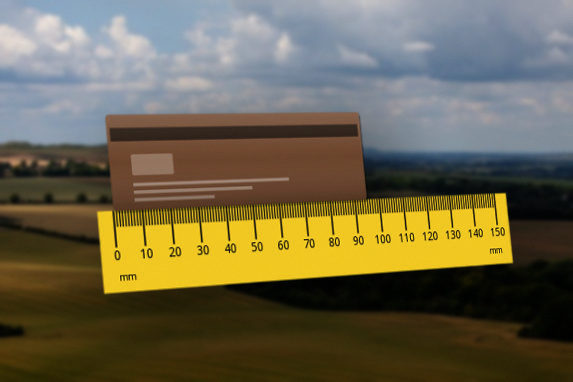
value=95 unit=mm
